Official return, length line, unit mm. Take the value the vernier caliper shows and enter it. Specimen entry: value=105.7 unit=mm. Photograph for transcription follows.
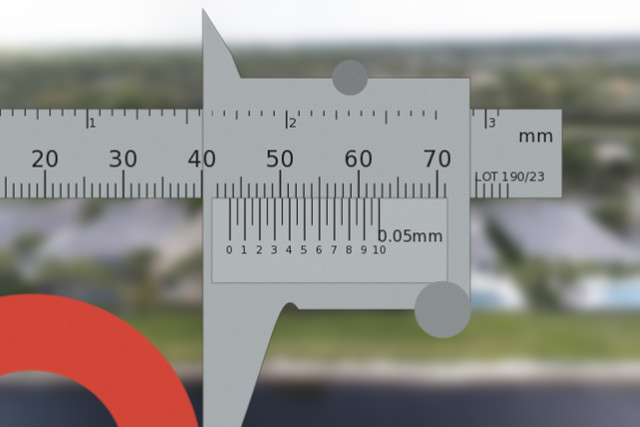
value=43.6 unit=mm
